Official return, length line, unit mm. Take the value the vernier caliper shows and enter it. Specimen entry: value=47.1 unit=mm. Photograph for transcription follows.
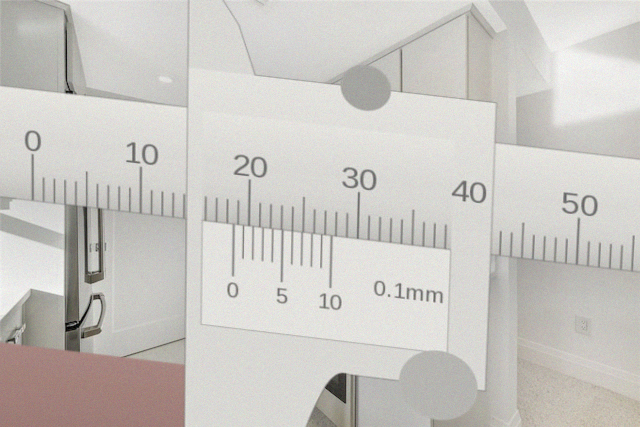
value=18.6 unit=mm
